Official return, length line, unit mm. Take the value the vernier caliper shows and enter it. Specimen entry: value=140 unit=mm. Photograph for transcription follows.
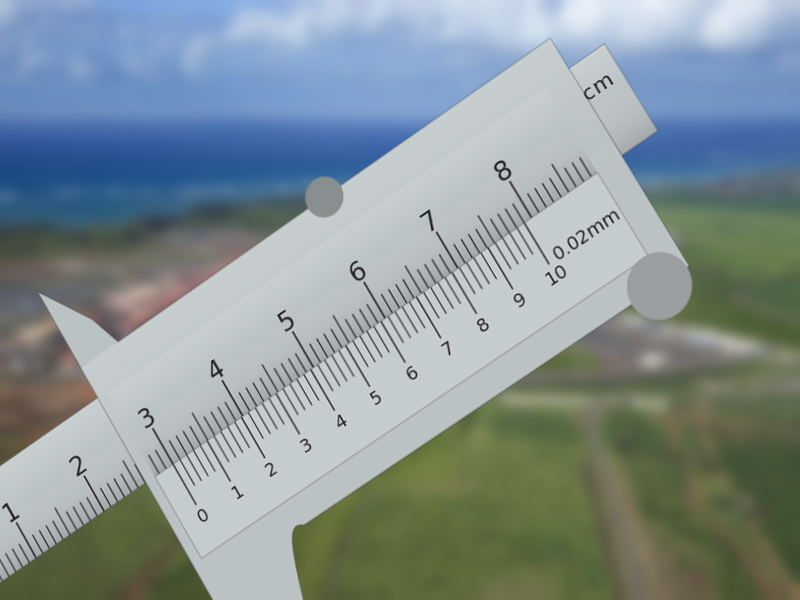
value=30.0 unit=mm
